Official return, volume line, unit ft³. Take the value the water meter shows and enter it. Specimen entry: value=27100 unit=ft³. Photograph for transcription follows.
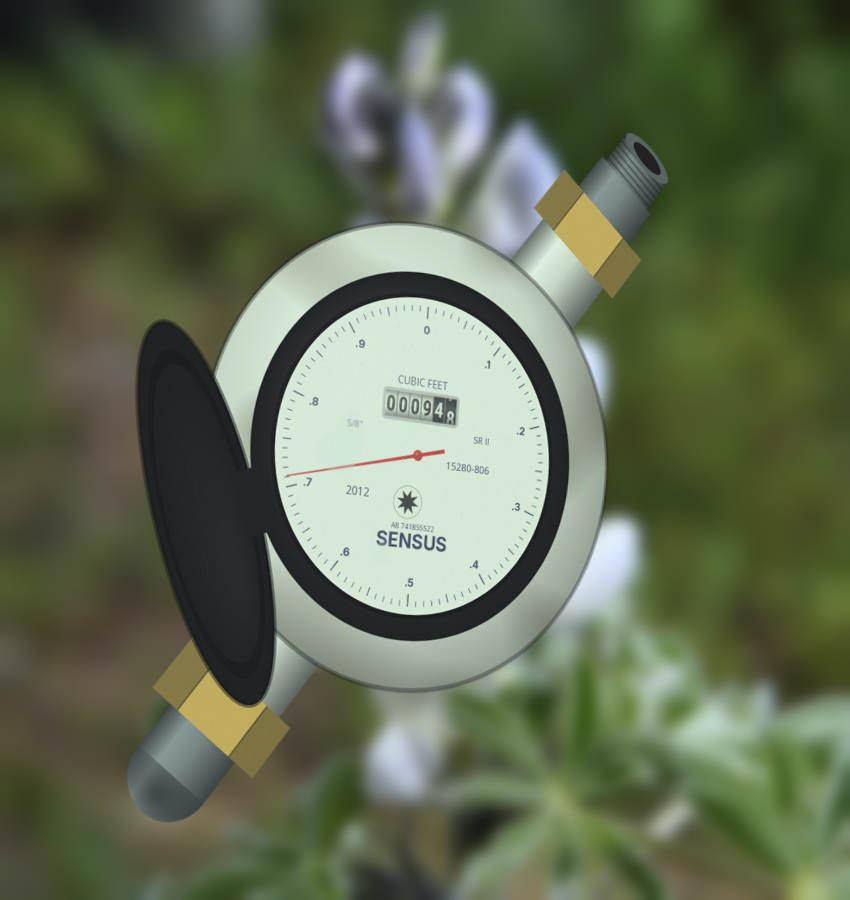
value=947.71 unit=ft³
